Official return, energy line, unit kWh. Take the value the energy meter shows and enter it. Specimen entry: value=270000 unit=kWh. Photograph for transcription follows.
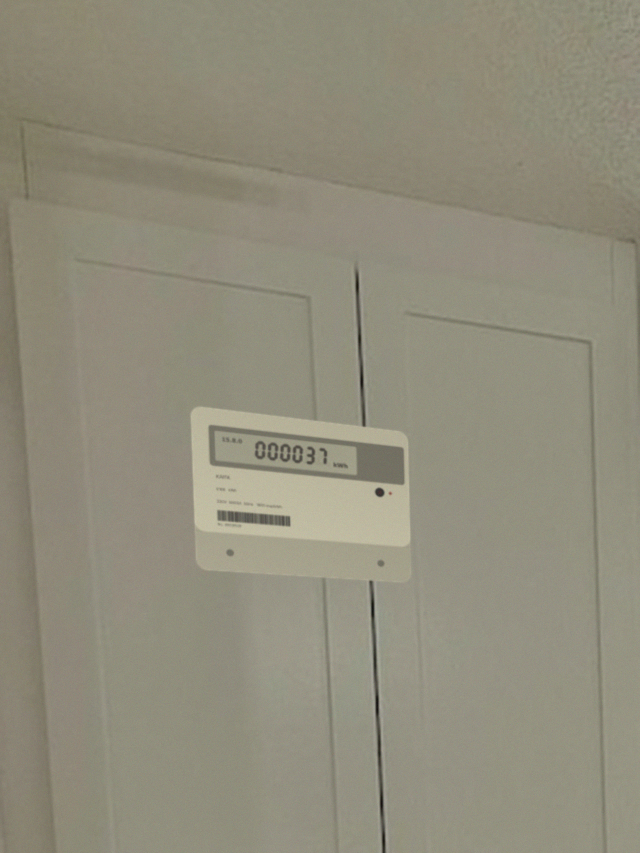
value=37 unit=kWh
